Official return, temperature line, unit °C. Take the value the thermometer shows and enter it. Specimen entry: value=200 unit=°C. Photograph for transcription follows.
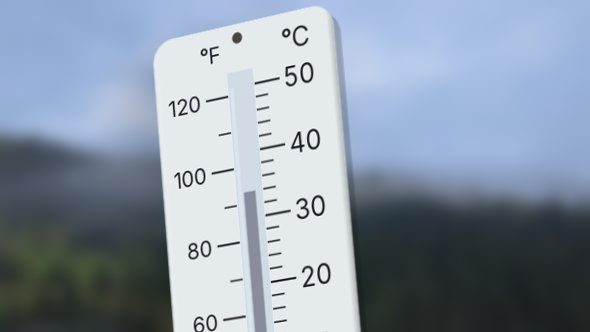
value=34 unit=°C
